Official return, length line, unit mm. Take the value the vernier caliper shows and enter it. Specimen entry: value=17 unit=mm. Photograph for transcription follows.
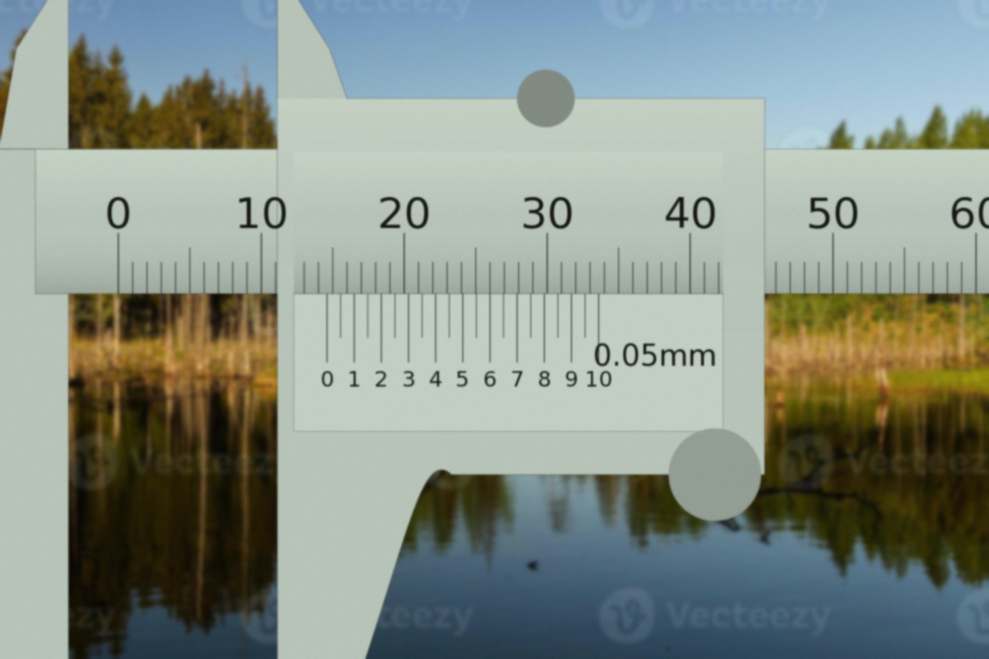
value=14.6 unit=mm
